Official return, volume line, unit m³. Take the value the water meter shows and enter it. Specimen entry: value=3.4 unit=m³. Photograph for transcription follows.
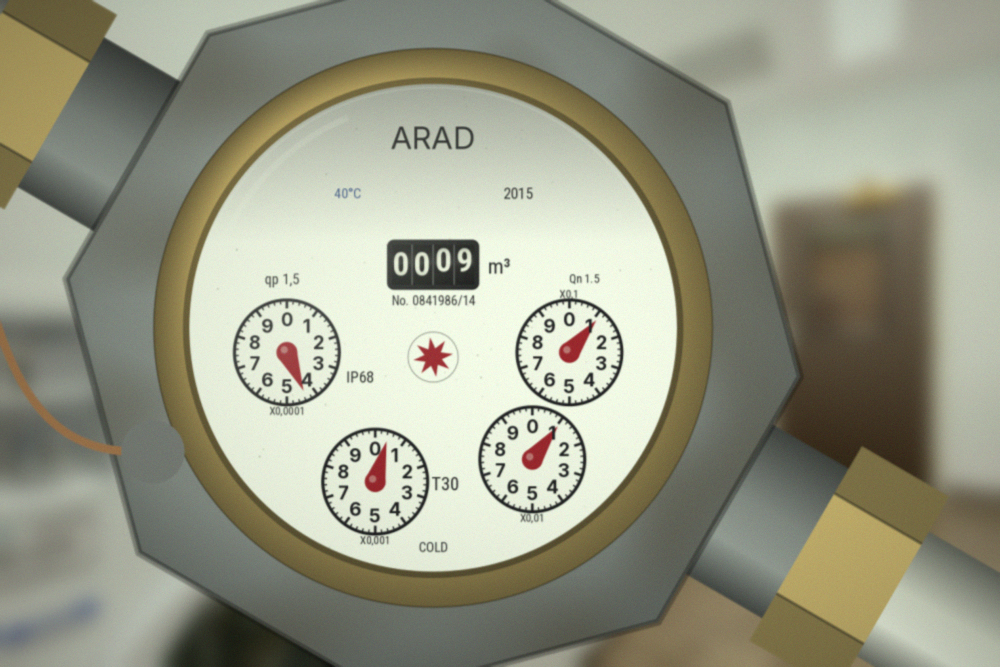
value=9.1104 unit=m³
